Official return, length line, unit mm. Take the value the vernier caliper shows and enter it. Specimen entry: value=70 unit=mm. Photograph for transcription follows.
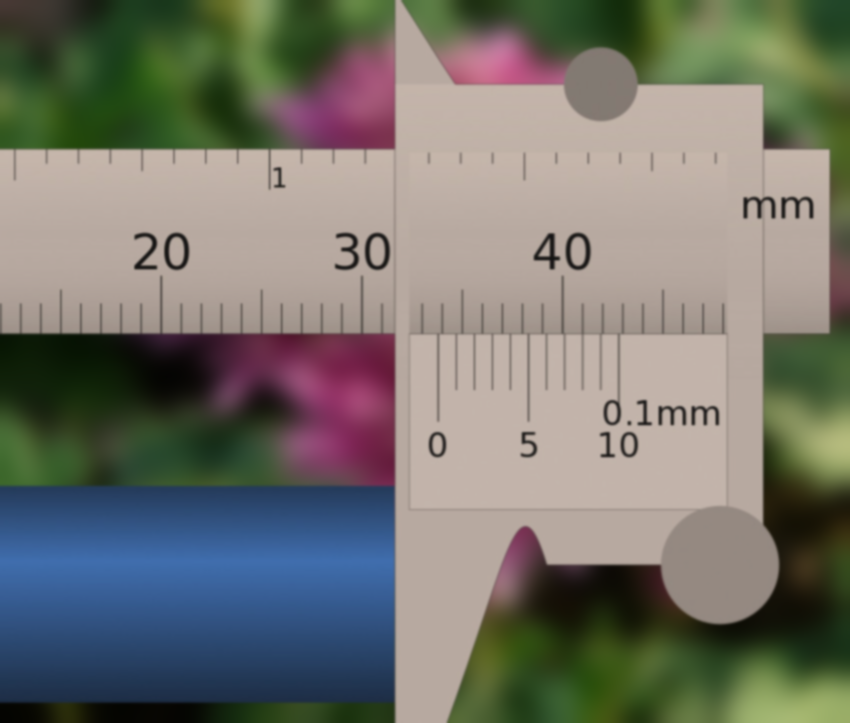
value=33.8 unit=mm
